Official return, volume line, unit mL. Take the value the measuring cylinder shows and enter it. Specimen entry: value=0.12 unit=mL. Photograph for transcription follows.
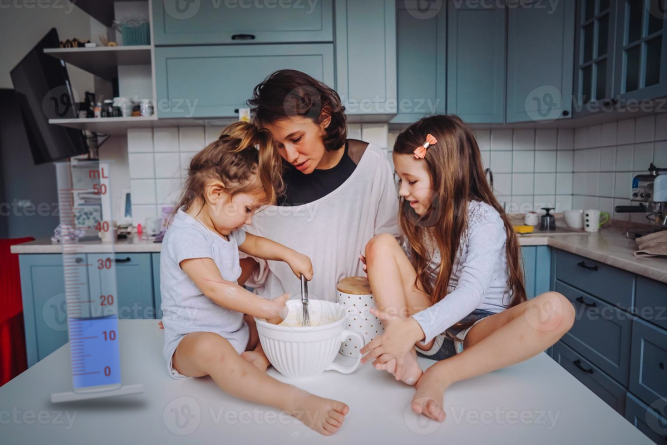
value=15 unit=mL
